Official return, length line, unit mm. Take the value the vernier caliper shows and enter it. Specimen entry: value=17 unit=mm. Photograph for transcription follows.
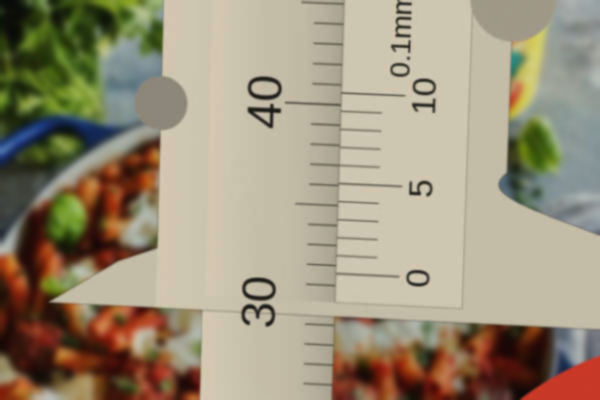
value=31.6 unit=mm
